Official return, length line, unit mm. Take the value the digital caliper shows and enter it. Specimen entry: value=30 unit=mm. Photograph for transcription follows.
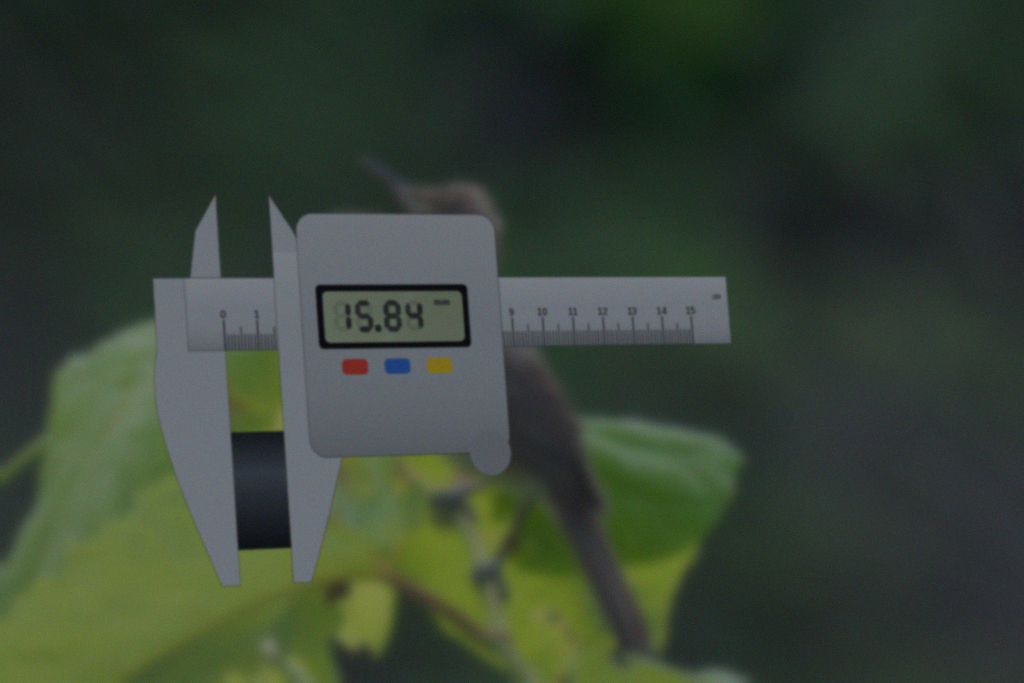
value=15.84 unit=mm
